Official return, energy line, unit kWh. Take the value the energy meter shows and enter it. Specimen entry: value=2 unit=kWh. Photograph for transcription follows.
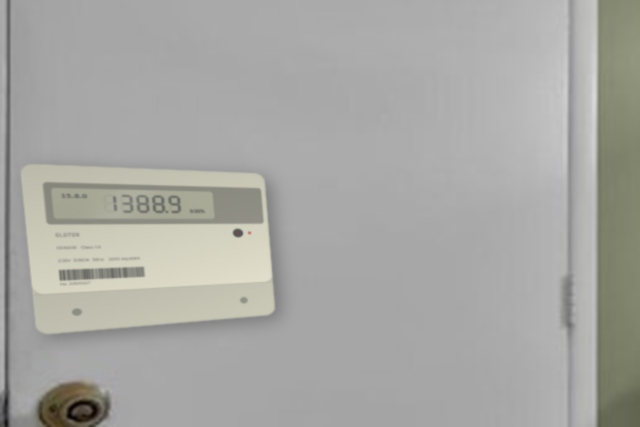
value=1388.9 unit=kWh
